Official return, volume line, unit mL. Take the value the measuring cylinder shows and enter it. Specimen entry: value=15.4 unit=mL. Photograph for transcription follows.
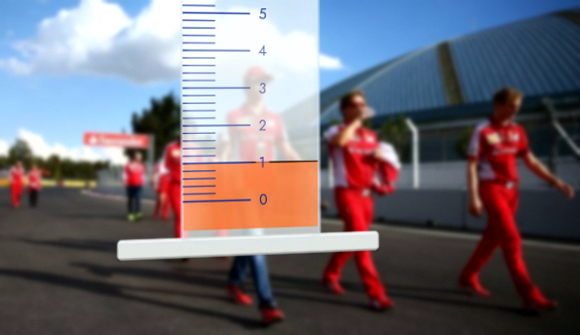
value=1 unit=mL
